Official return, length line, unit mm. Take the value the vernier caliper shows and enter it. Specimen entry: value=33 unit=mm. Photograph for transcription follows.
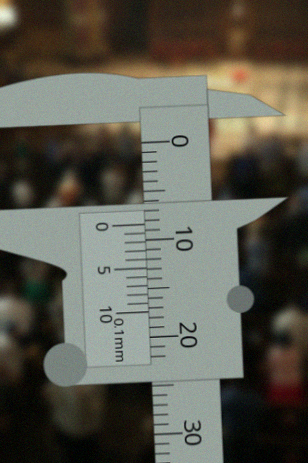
value=8.4 unit=mm
